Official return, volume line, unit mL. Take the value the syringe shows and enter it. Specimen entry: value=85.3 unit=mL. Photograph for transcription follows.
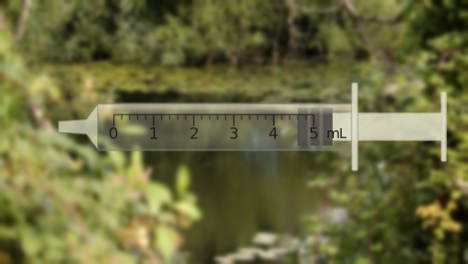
value=4.6 unit=mL
